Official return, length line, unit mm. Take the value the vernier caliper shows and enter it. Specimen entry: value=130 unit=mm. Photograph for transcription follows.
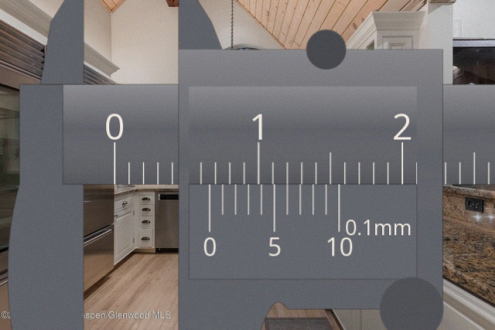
value=6.6 unit=mm
